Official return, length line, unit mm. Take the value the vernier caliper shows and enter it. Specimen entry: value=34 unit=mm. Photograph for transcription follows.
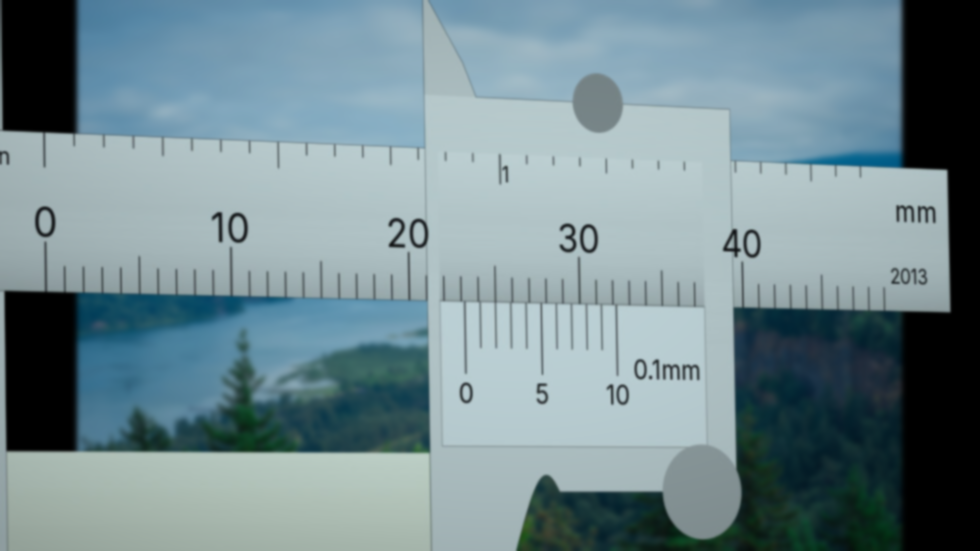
value=23.2 unit=mm
